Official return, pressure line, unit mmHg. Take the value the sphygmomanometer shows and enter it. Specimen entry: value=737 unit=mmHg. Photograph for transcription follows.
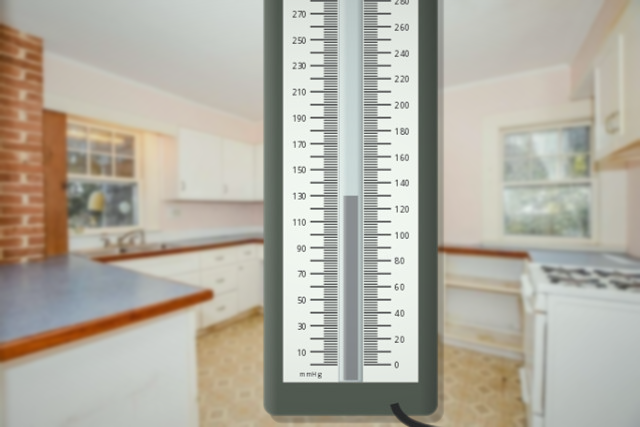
value=130 unit=mmHg
